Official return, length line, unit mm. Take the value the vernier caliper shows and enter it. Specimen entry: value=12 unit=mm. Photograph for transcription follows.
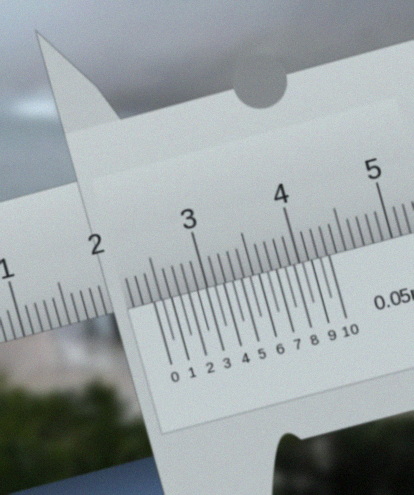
value=24.2 unit=mm
